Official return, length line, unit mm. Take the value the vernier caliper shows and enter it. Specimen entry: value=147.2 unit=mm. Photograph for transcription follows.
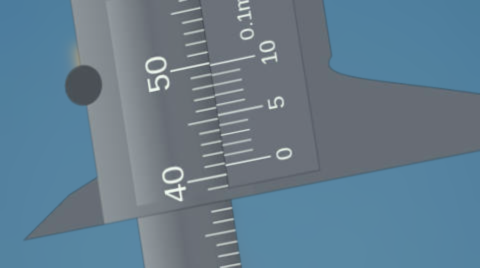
value=40.8 unit=mm
